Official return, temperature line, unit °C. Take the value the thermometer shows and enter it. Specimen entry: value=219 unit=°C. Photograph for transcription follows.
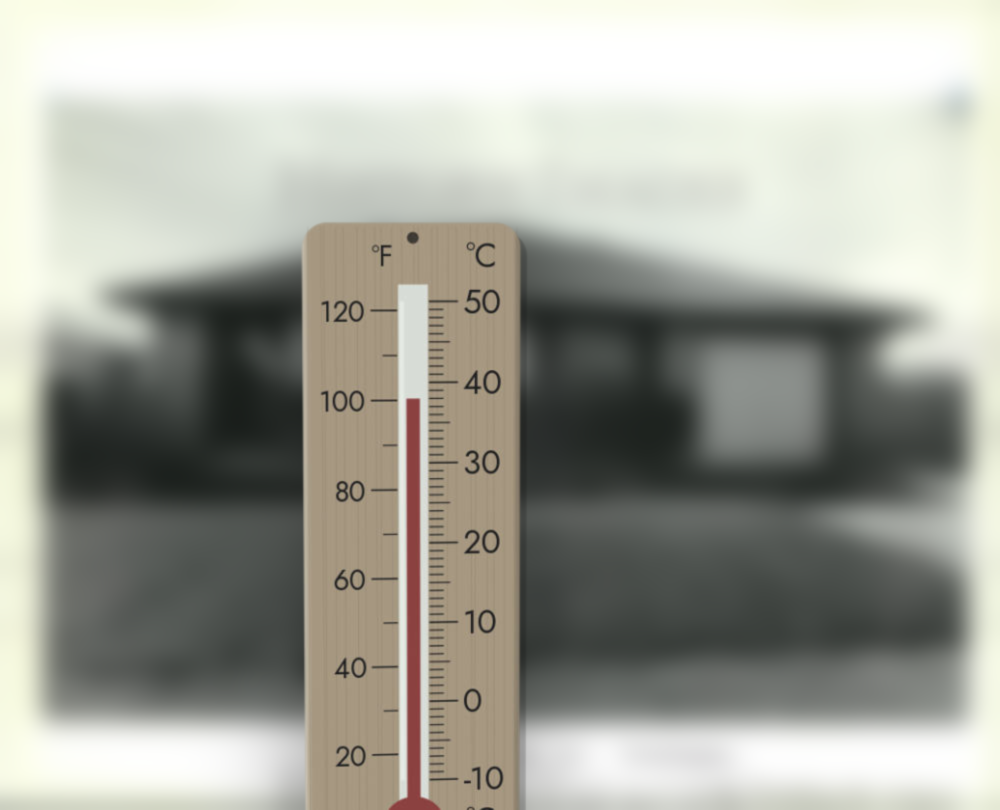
value=38 unit=°C
